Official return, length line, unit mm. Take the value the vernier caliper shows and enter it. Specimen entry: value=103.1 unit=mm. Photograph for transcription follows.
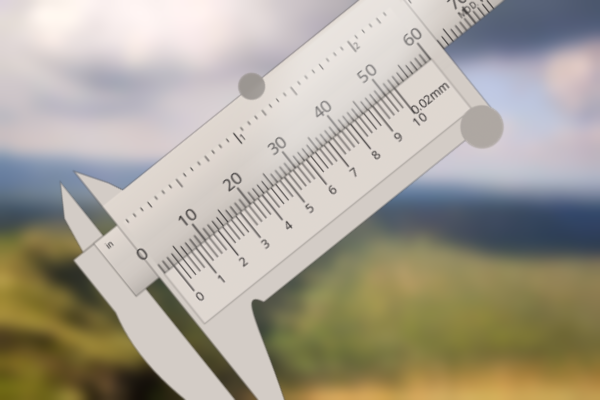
value=3.0 unit=mm
